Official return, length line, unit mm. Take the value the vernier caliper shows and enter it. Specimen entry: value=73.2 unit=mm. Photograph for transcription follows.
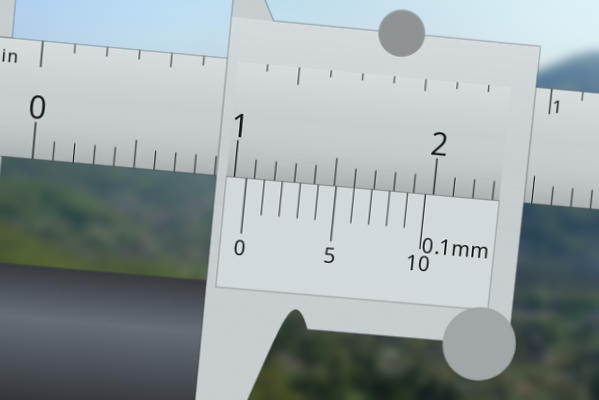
value=10.6 unit=mm
